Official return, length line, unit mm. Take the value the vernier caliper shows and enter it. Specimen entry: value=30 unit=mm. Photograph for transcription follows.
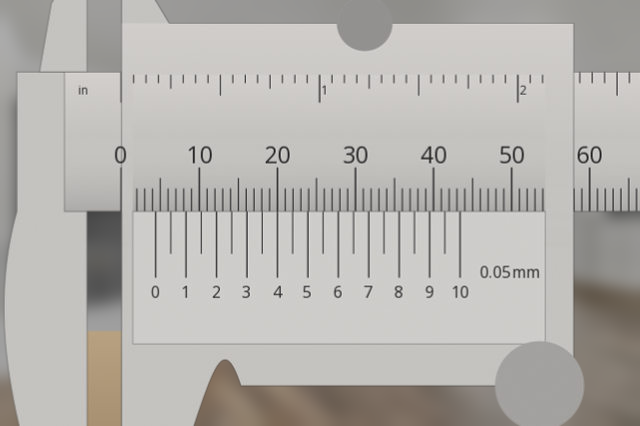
value=4.4 unit=mm
